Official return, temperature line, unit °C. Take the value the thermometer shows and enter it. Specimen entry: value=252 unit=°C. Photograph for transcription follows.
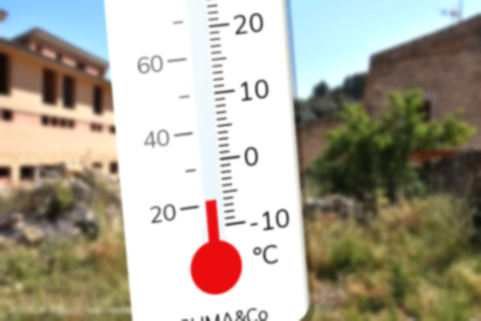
value=-6 unit=°C
